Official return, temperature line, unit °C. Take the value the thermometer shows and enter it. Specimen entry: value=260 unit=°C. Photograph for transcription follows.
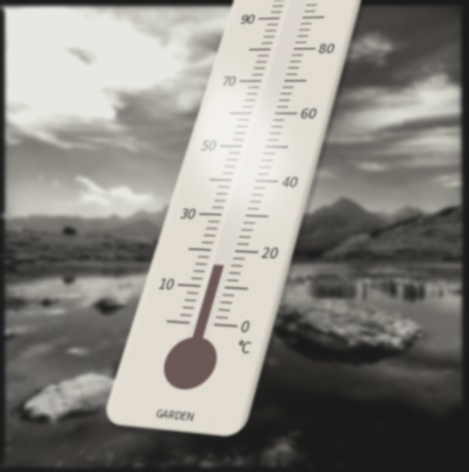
value=16 unit=°C
